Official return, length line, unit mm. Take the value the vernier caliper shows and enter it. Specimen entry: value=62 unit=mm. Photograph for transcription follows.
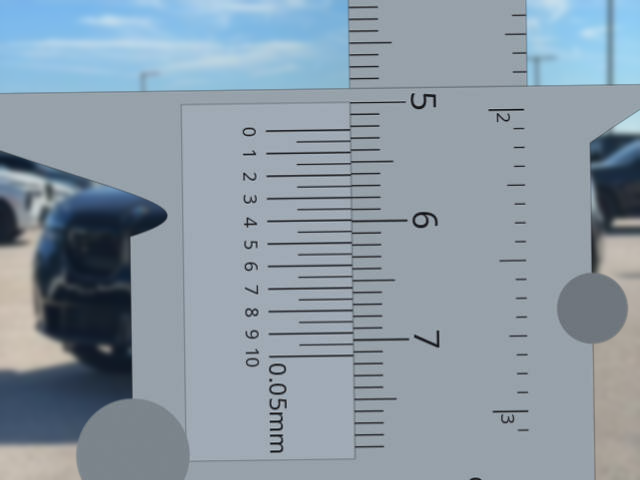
value=52.3 unit=mm
